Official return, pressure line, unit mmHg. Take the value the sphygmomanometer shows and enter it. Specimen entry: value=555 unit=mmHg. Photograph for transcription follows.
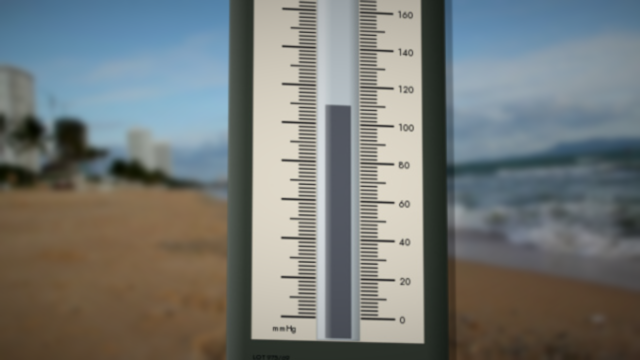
value=110 unit=mmHg
